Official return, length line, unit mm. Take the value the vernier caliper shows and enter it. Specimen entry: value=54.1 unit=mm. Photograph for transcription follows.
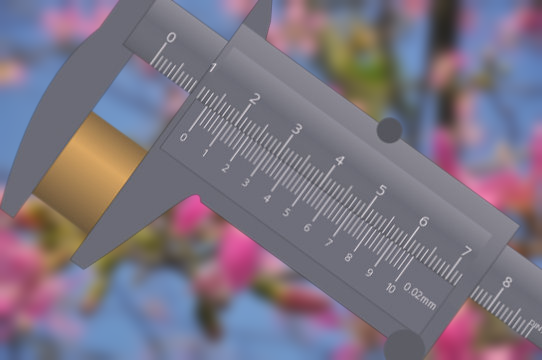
value=13.5 unit=mm
